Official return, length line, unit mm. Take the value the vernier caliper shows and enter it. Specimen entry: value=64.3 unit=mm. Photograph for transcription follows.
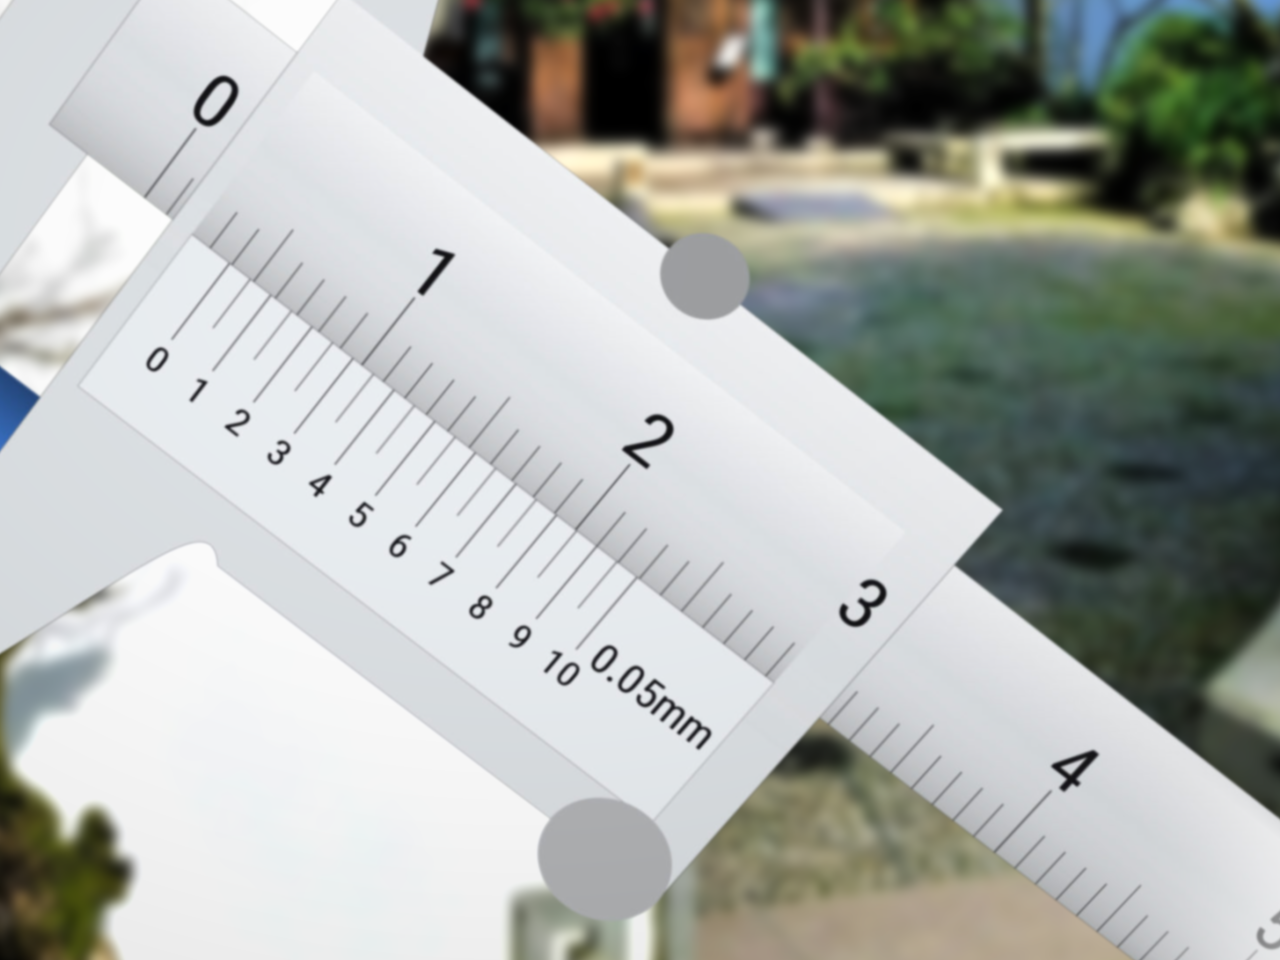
value=3.9 unit=mm
